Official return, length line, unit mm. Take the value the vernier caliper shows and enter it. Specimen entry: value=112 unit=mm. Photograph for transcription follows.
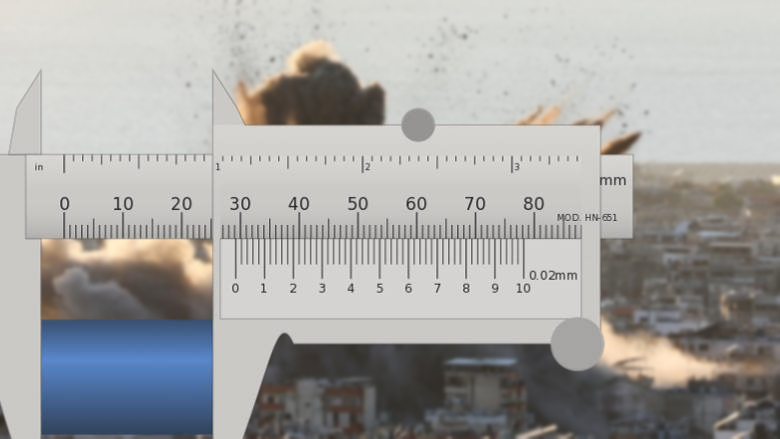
value=29.2 unit=mm
